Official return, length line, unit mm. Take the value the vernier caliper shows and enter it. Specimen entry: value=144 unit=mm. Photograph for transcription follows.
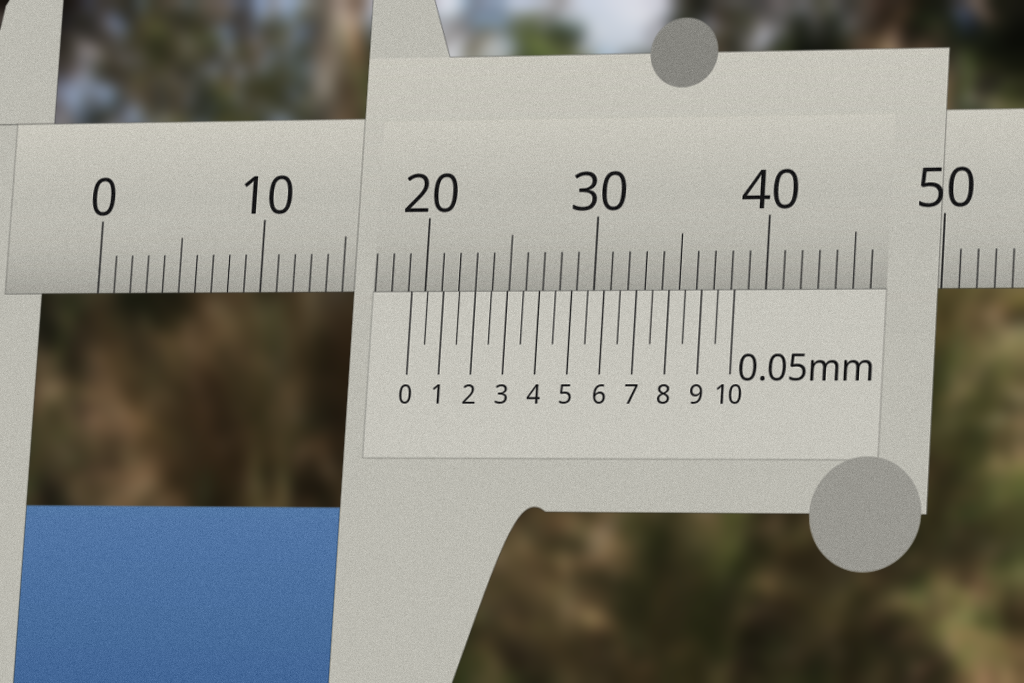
value=19.2 unit=mm
